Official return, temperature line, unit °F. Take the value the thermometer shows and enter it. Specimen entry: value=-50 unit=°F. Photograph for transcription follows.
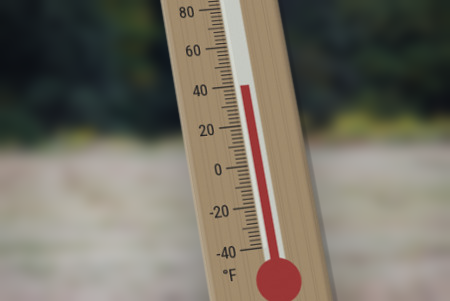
value=40 unit=°F
